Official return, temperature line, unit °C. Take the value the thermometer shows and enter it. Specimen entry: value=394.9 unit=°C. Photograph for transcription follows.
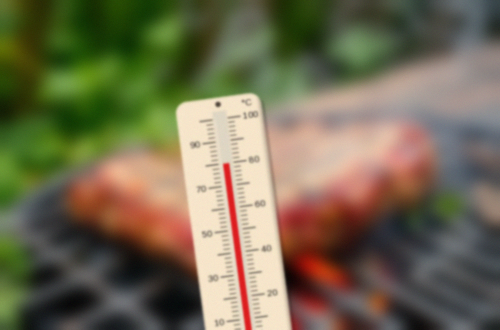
value=80 unit=°C
